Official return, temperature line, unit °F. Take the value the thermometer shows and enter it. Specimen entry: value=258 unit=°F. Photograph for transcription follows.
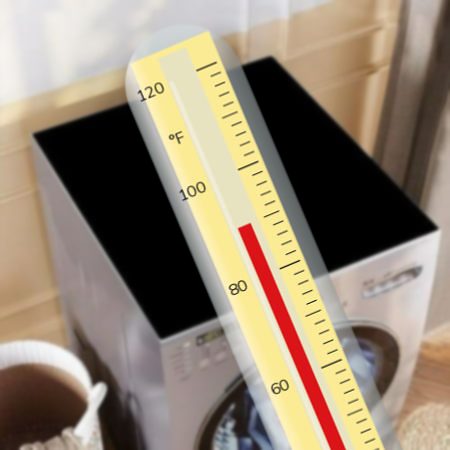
value=90 unit=°F
